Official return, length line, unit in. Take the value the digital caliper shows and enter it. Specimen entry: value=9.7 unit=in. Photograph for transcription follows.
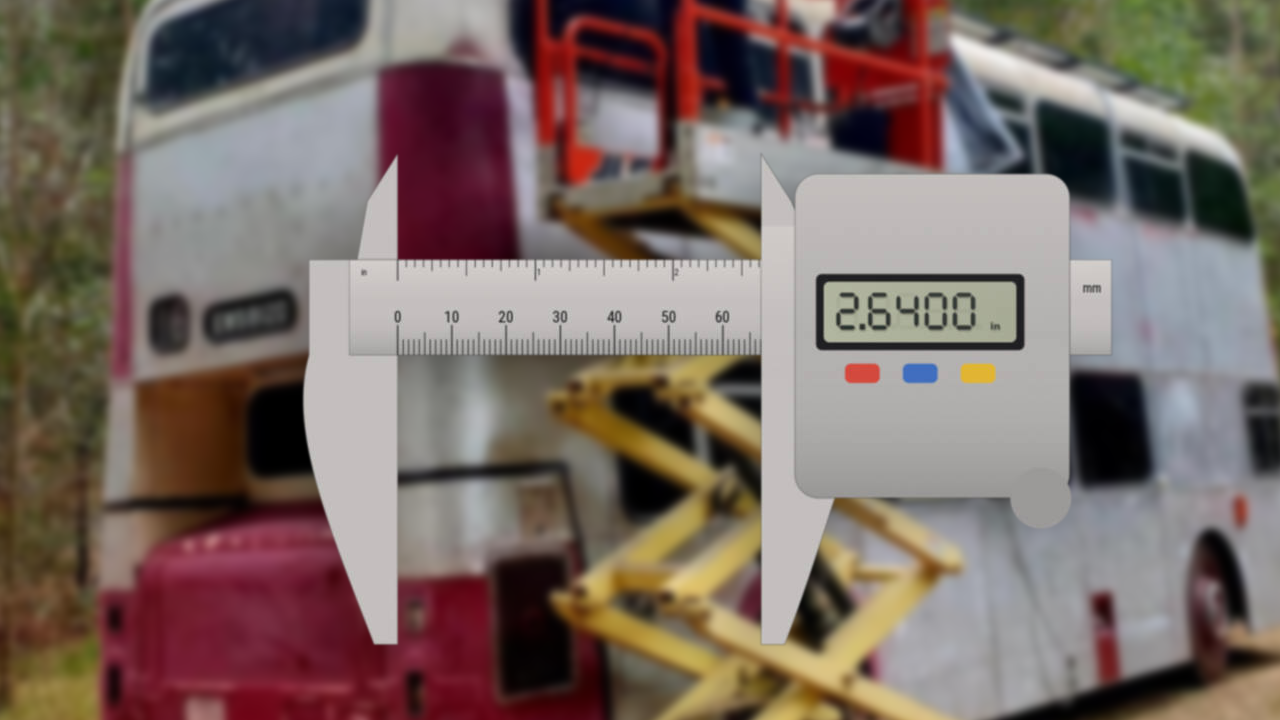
value=2.6400 unit=in
